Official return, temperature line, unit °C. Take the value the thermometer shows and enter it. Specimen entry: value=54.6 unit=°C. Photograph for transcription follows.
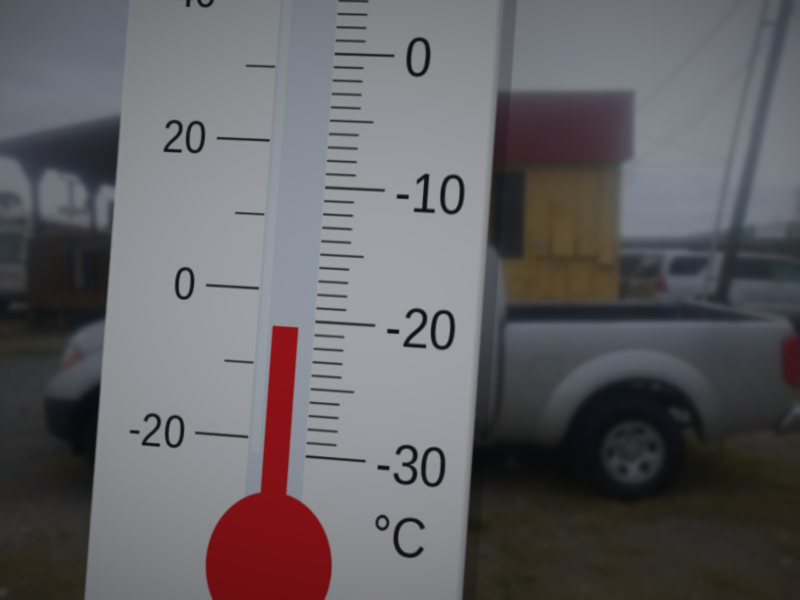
value=-20.5 unit=°C
